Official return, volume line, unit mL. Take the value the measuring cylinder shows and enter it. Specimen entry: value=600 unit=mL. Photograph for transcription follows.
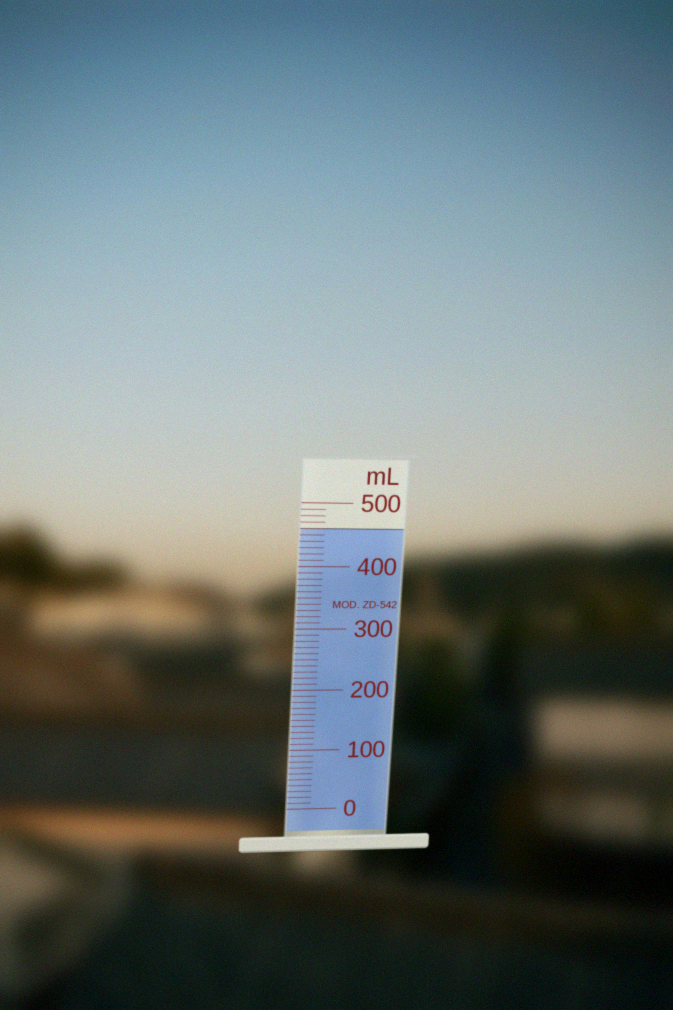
value=460 unit=mL
